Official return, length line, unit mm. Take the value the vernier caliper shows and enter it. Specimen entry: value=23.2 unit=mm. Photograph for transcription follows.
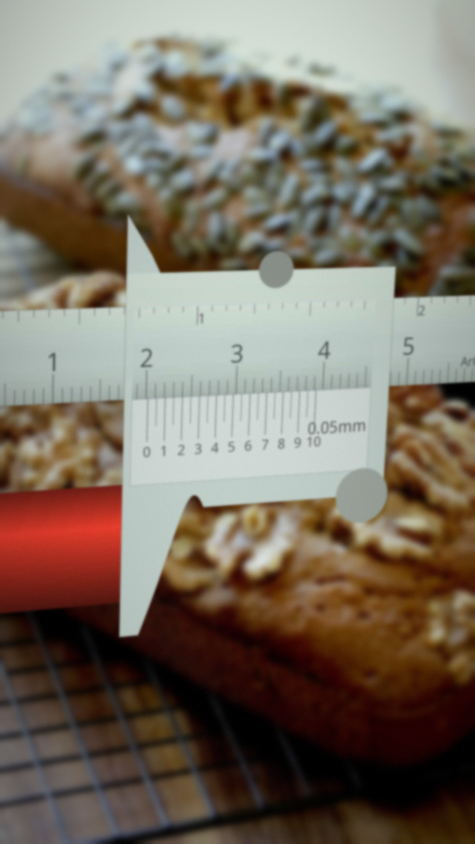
value=20.2 unit=mm
